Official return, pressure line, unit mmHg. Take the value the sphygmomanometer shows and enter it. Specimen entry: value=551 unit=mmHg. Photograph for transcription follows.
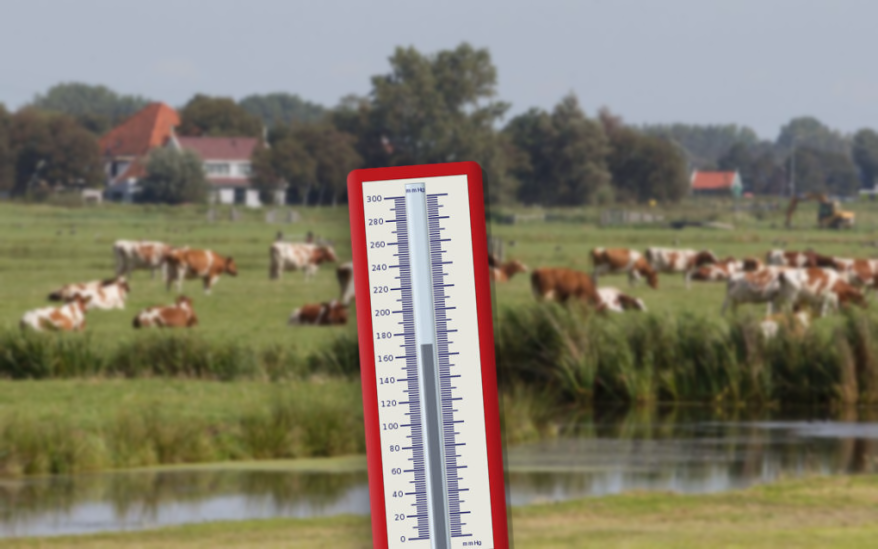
value=170 unit=mmHg
